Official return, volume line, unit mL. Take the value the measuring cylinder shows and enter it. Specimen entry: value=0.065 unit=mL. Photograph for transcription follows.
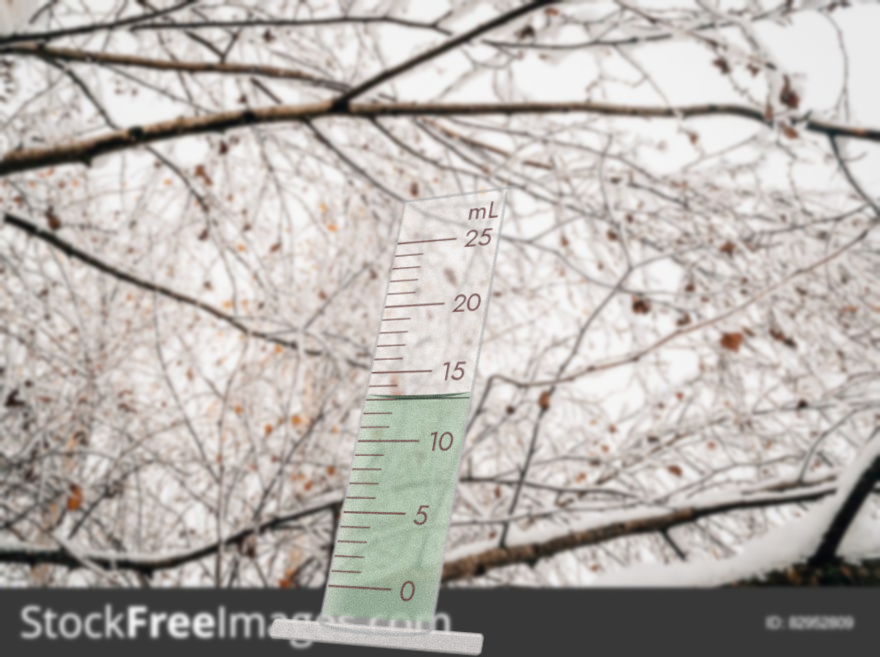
value=13 unit=mL
